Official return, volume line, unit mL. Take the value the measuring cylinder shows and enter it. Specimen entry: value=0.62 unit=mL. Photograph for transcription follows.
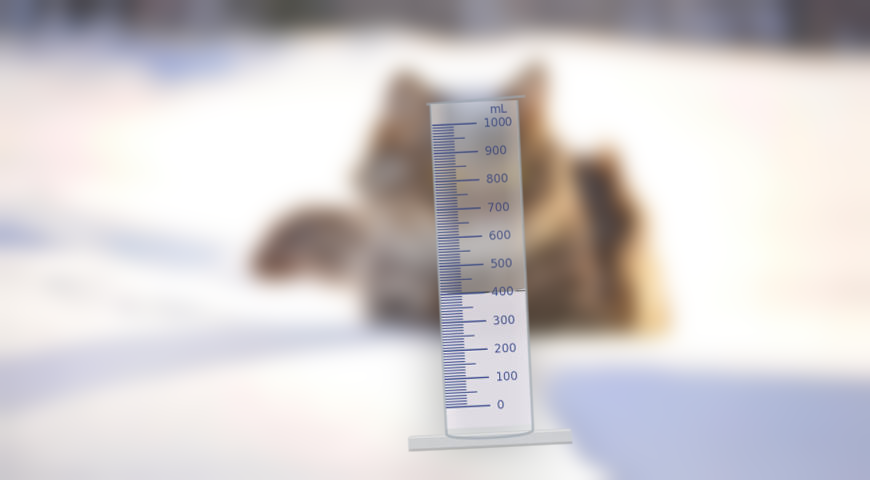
value=400 unit=mL
